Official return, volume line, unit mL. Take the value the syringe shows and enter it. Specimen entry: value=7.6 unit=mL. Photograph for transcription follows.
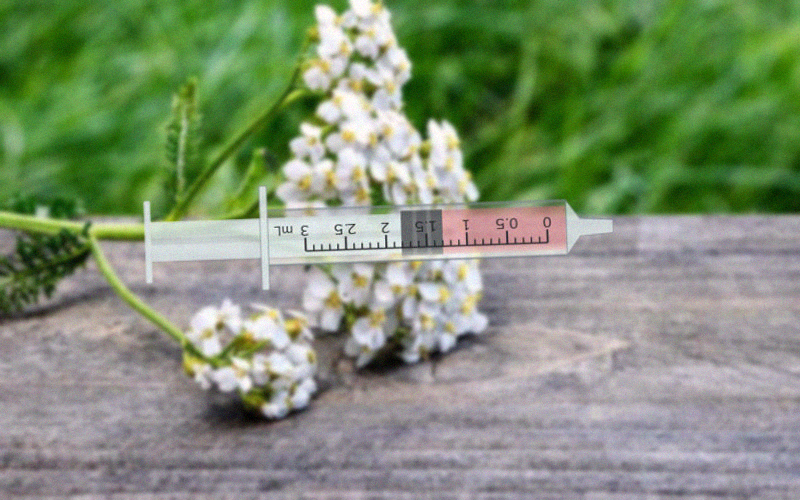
value=1.3 unit=mL
